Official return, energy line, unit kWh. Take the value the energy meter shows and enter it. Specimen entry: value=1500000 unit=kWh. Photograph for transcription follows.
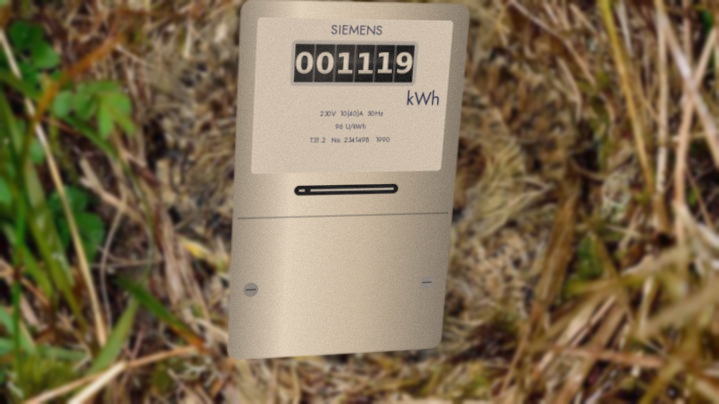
value=1119 unit=kWh
